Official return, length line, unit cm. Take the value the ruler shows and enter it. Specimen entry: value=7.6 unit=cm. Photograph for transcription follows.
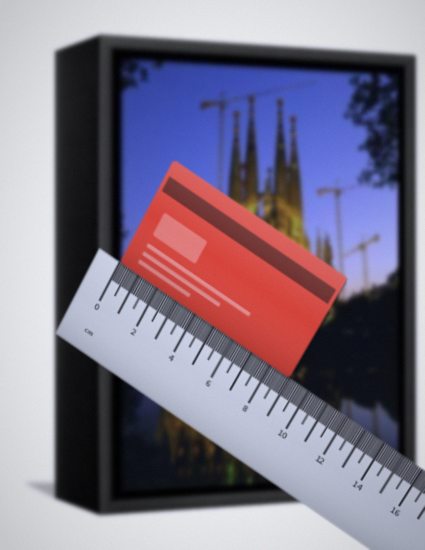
value=9 unit=cm
